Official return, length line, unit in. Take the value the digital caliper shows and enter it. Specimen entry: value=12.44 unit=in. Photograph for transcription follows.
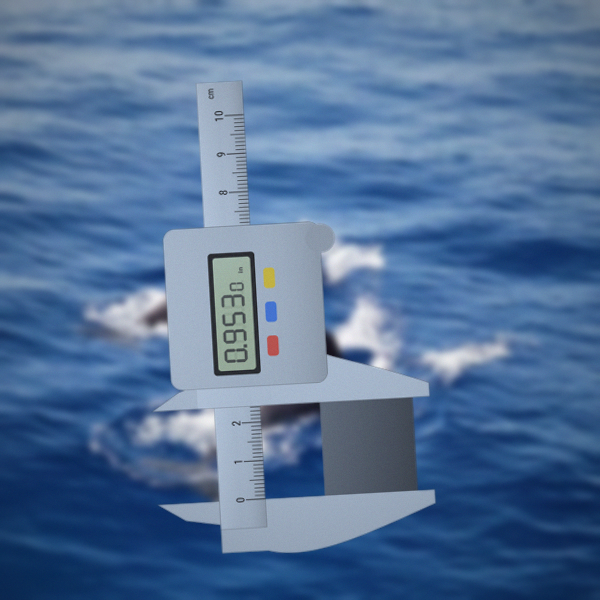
value=0.9530 unit=in
